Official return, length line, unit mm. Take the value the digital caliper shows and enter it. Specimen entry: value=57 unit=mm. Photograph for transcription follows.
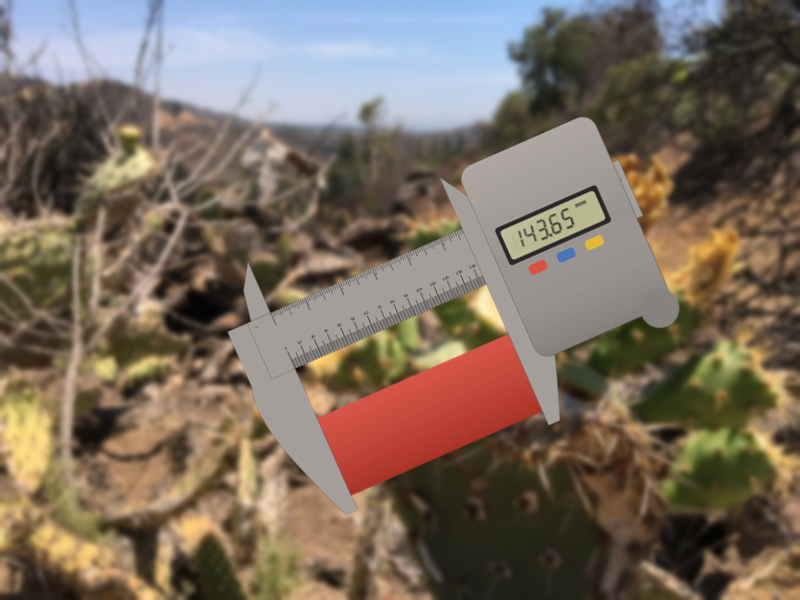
value=143.65 unit=mm
